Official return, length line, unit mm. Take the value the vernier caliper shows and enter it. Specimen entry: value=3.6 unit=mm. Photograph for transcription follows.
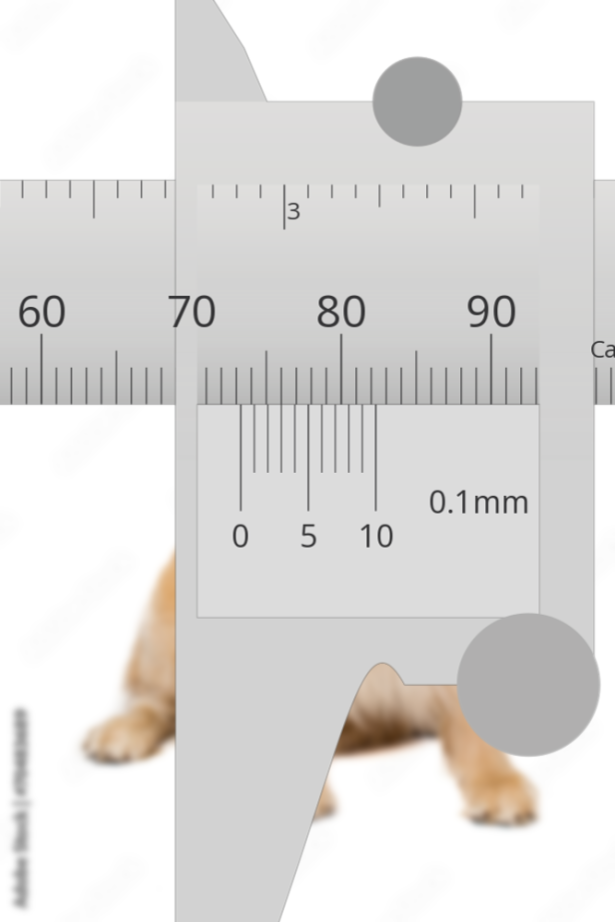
value=73.3 unit=mm
